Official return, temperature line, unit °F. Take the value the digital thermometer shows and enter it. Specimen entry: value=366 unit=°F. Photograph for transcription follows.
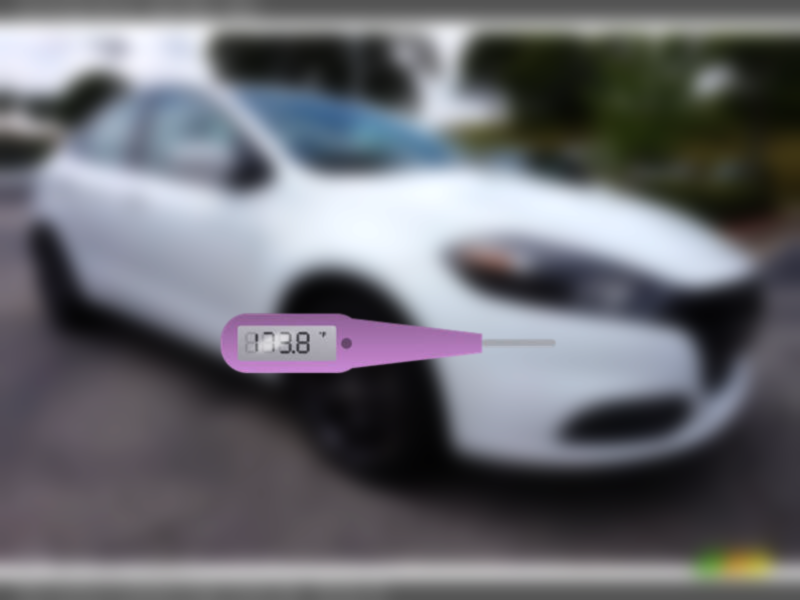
value=173.8 unit=°F
